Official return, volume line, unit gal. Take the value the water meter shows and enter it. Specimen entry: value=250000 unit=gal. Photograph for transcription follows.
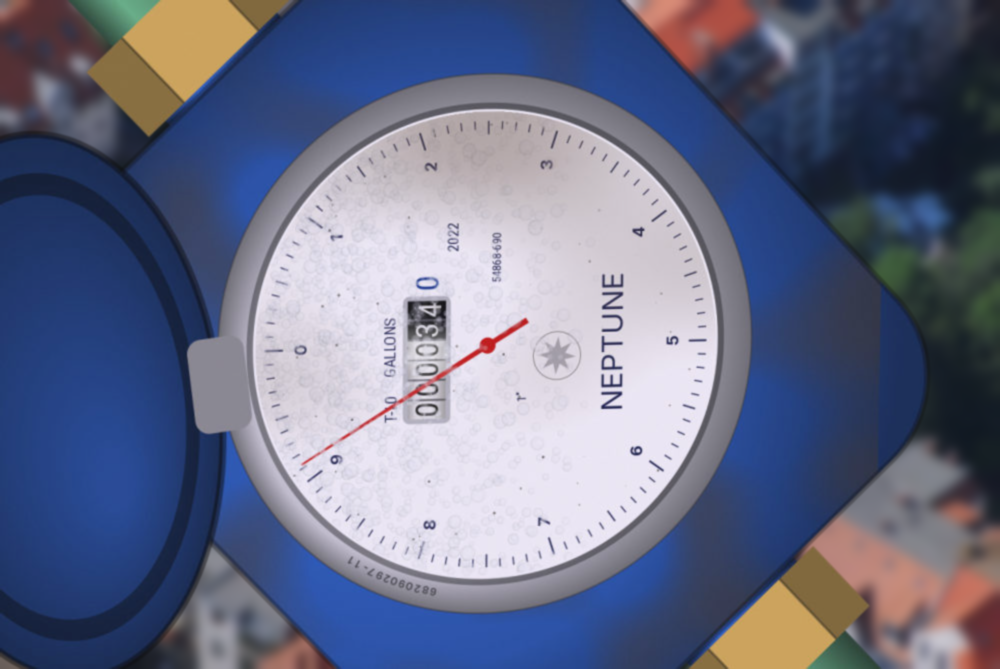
value=339.1 unit=gal
